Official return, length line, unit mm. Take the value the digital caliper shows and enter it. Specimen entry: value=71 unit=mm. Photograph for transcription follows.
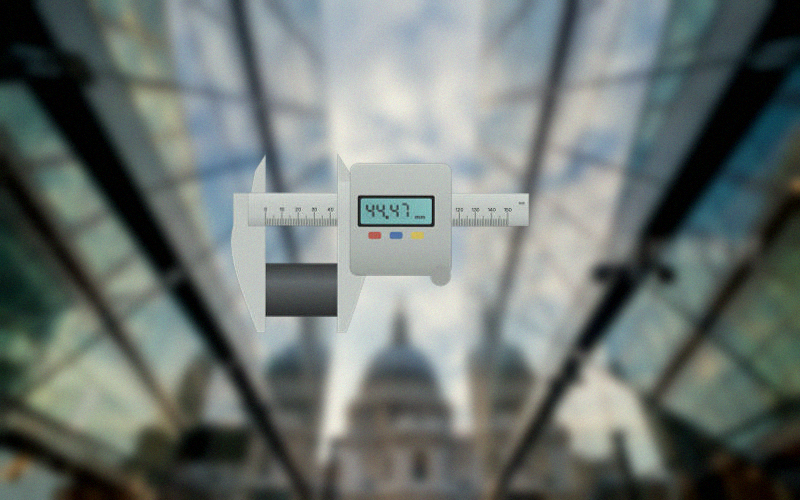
value=44.47 unit=mm
